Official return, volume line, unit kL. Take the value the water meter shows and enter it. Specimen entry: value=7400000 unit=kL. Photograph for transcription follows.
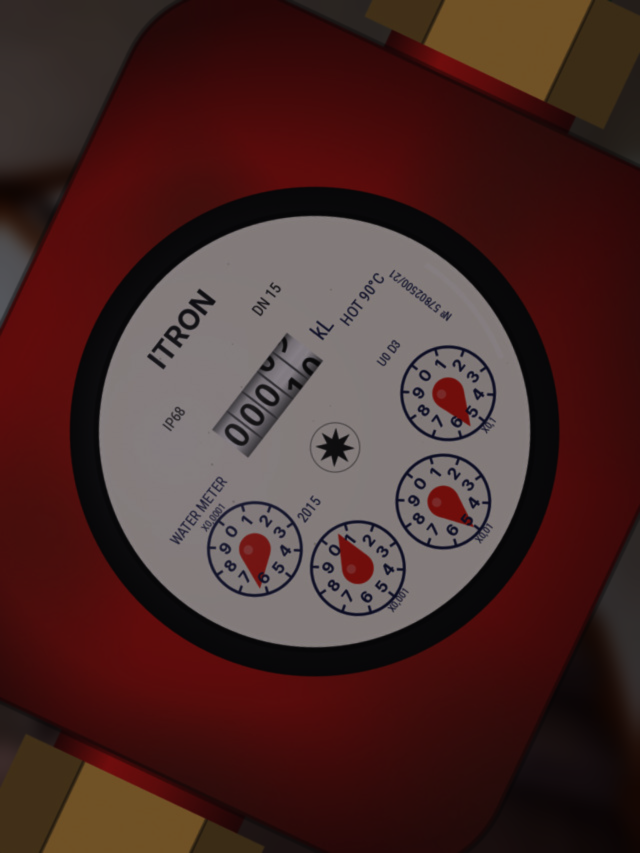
value=9.5506 unit=kL
